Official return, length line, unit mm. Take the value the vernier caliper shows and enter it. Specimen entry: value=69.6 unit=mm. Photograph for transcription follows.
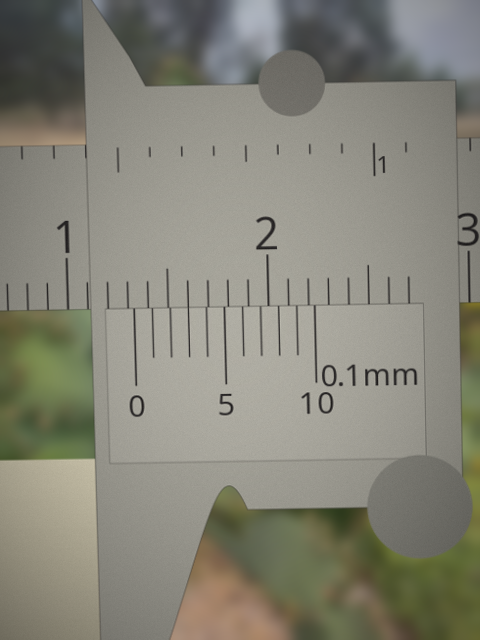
value=13.3 unit=mm
